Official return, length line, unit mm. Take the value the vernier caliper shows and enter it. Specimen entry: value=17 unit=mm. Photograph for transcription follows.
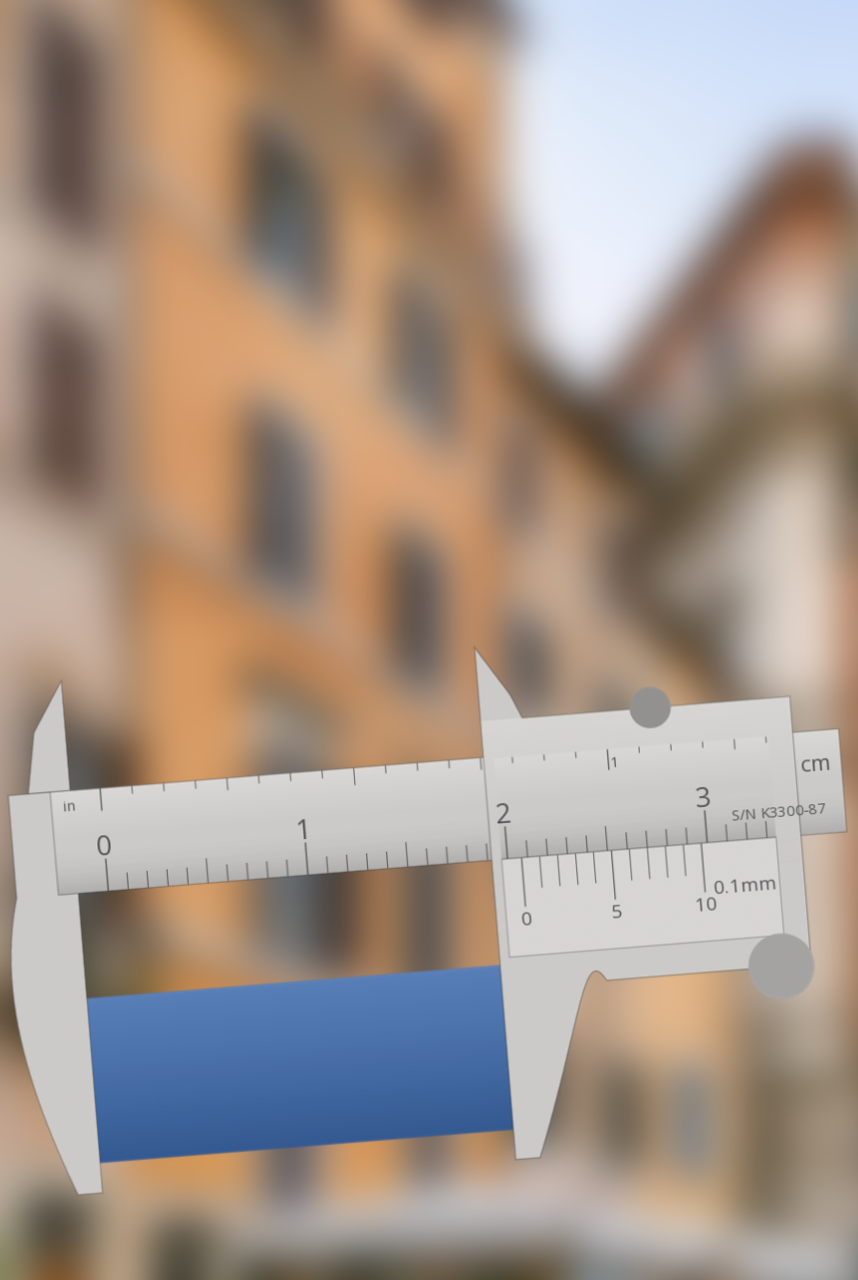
value=20.7 unit=mm
